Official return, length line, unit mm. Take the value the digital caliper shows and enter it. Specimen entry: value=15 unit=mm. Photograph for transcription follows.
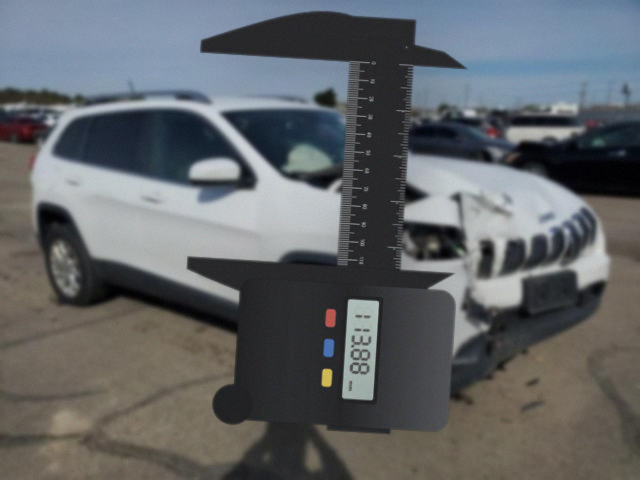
value=113.88 unit=mm
